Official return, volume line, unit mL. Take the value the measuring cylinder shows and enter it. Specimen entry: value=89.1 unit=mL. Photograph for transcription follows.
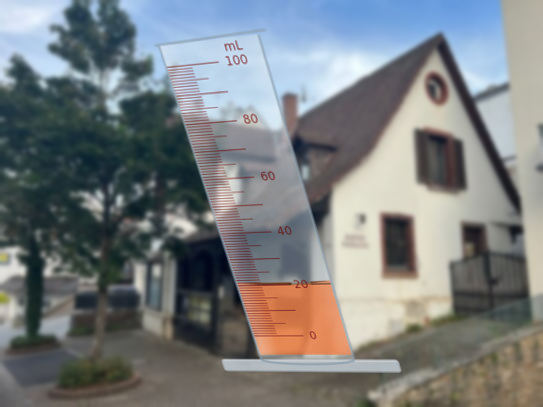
value=20 unit=mL
